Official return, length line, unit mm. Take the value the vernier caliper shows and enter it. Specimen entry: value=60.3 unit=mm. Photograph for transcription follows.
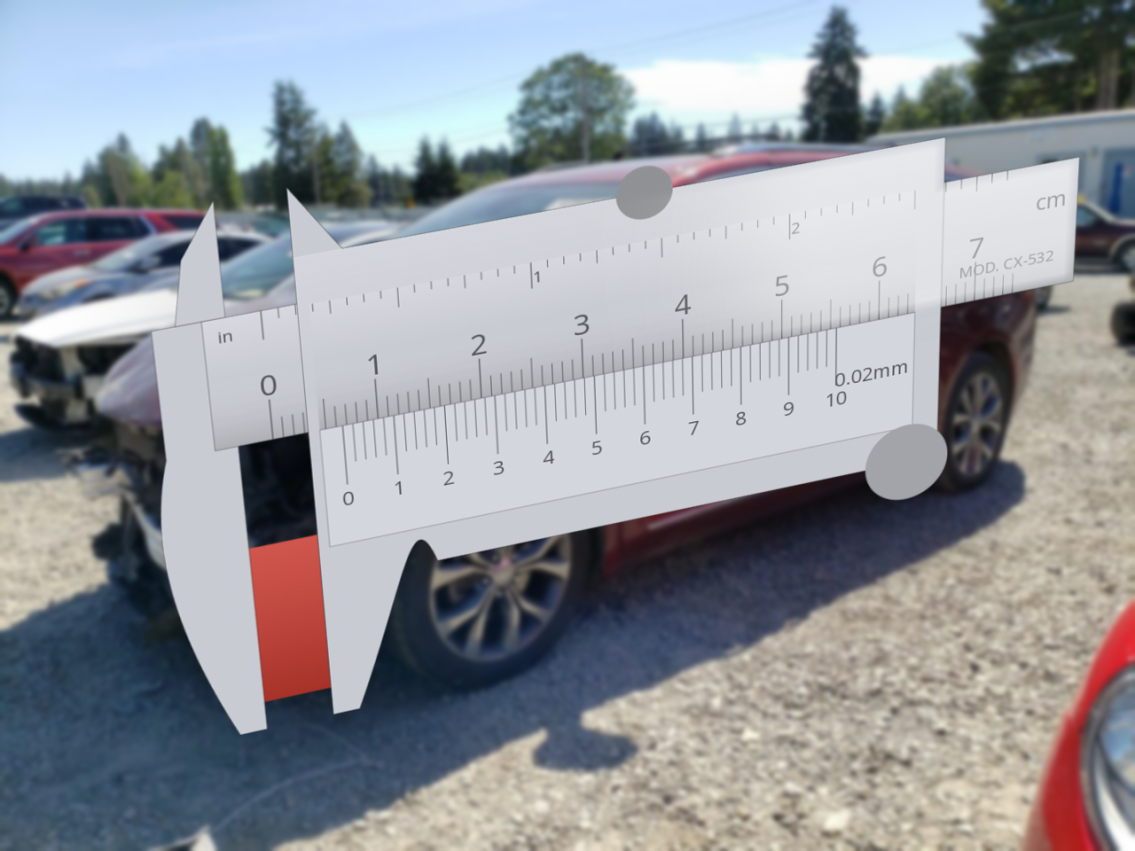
value=6.6 unit=mm
